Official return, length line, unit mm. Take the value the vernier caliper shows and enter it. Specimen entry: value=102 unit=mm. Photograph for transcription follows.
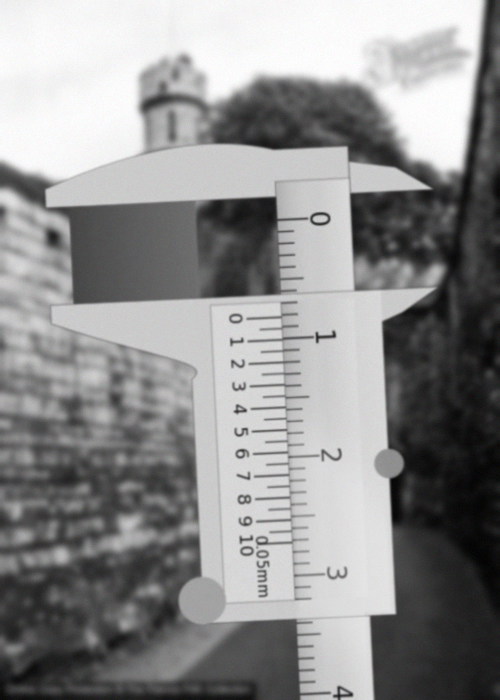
value=8.2 unit=mm
